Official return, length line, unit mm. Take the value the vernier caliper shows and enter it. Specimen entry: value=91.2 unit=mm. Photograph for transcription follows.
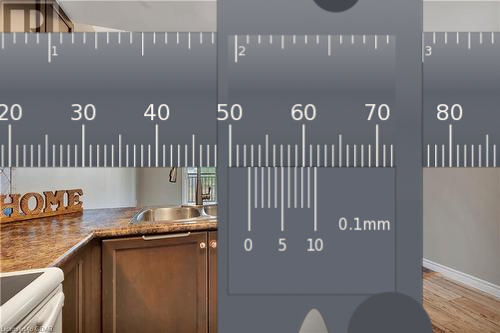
value=52.6 unit=mm
